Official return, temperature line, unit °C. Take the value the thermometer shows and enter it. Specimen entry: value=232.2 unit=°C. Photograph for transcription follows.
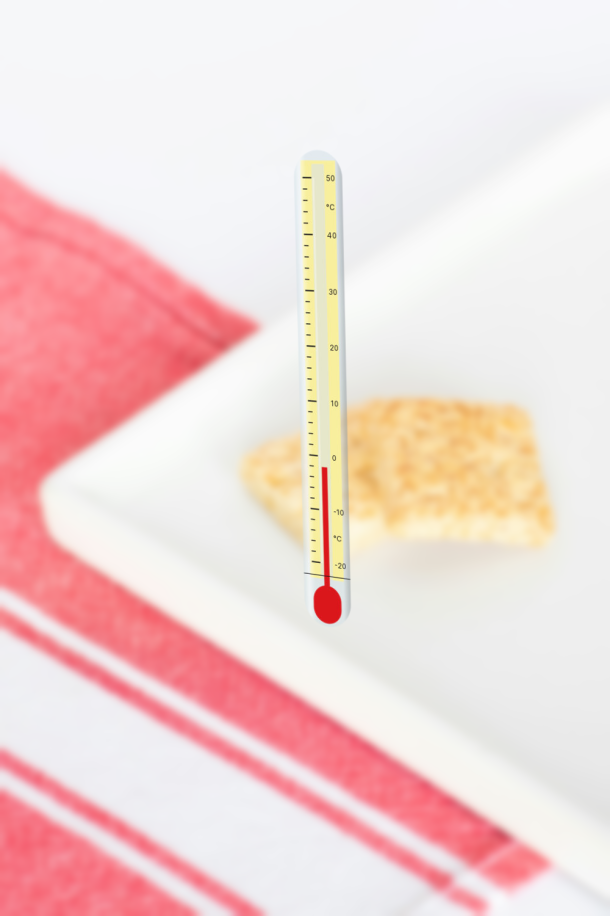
value=-2 unit=°C
